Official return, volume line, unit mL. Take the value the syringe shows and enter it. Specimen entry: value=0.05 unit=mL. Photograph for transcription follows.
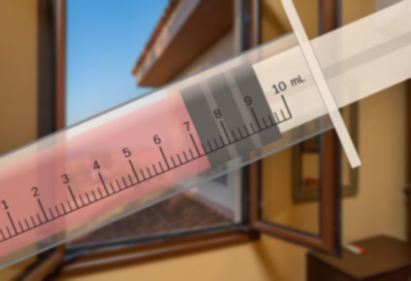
value=7.2 unit=mL
